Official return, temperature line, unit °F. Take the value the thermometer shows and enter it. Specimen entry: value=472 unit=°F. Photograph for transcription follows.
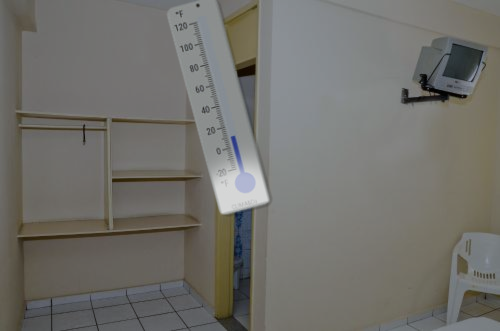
value=10 unit=°F
